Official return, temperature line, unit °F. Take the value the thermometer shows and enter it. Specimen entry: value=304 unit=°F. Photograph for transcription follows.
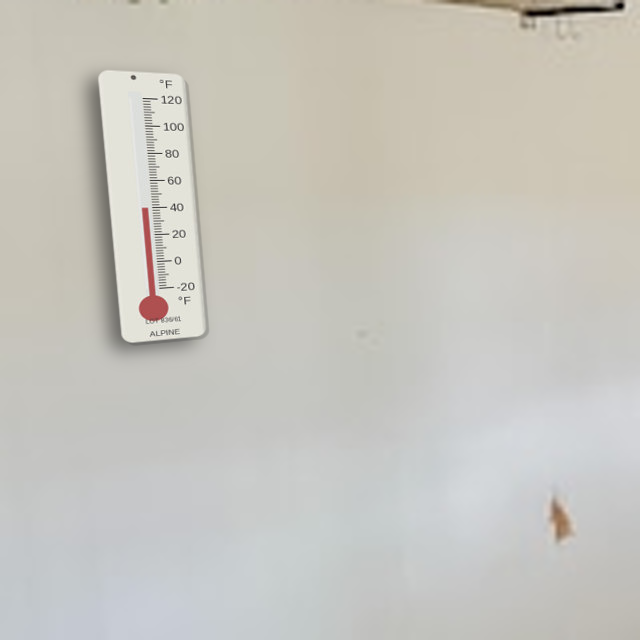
value=40 unit=°F
